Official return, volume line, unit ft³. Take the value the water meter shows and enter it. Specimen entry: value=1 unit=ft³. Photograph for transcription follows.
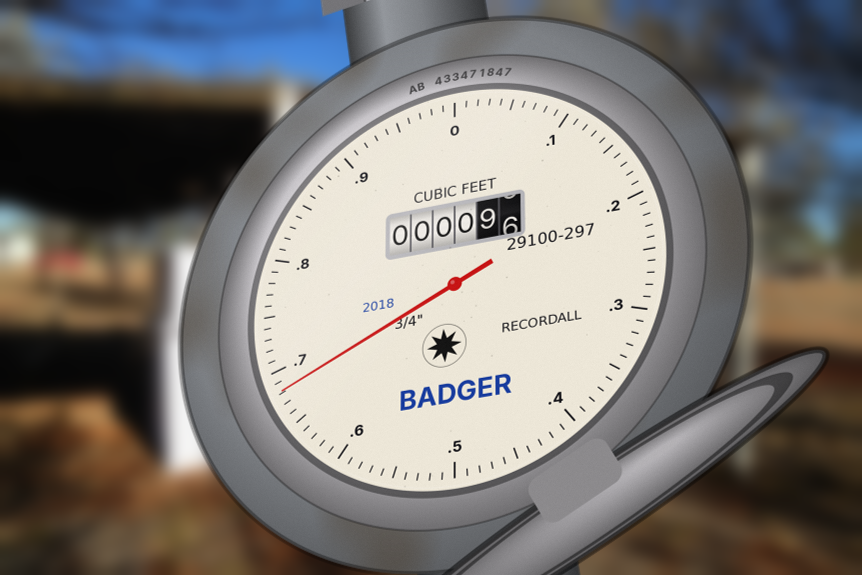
value=95.68 unit=ft³
